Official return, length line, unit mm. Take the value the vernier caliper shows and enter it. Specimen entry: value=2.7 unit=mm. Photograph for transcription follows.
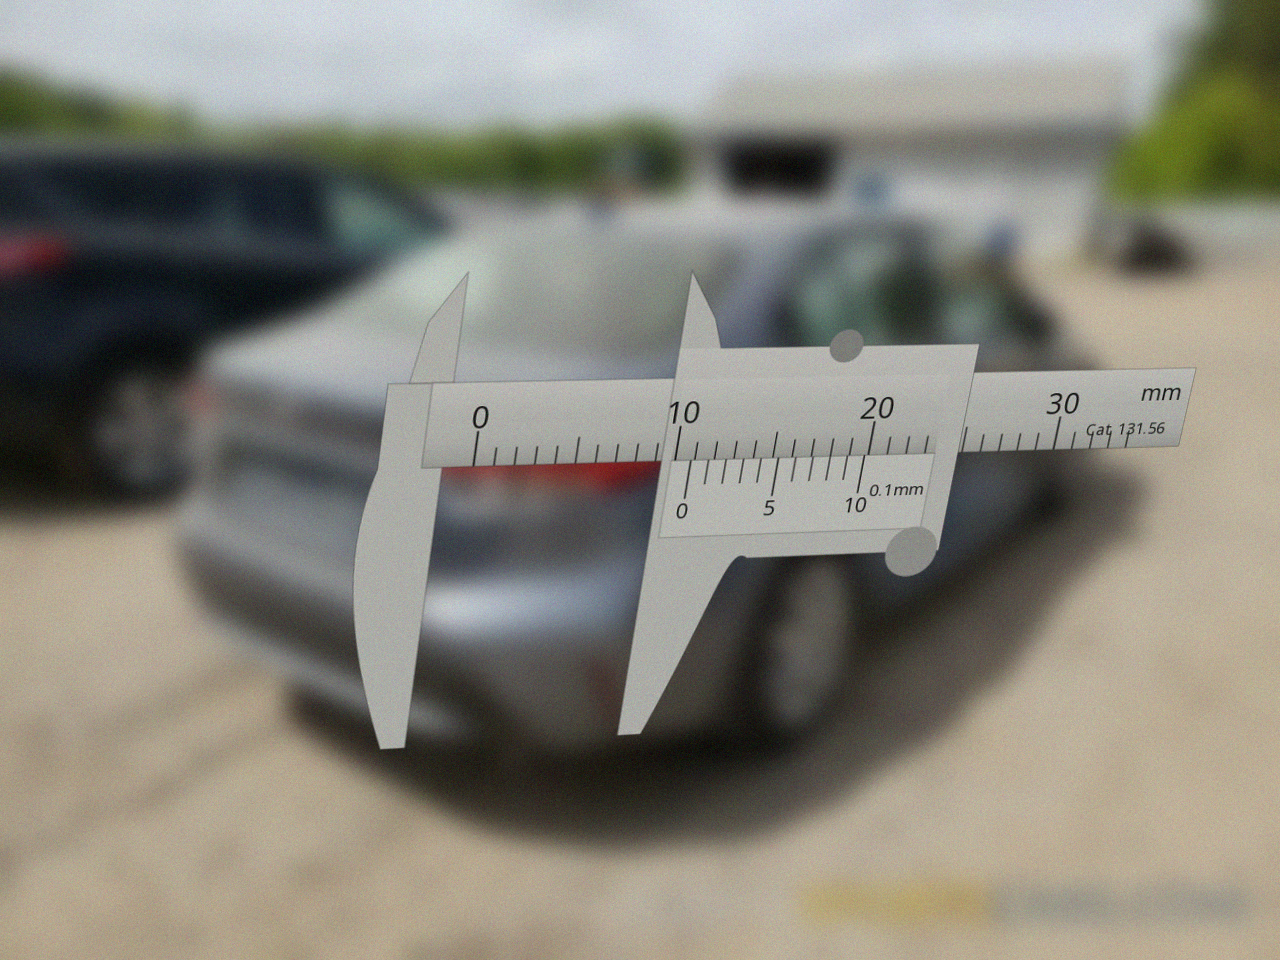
value=10.8 unit=mm
